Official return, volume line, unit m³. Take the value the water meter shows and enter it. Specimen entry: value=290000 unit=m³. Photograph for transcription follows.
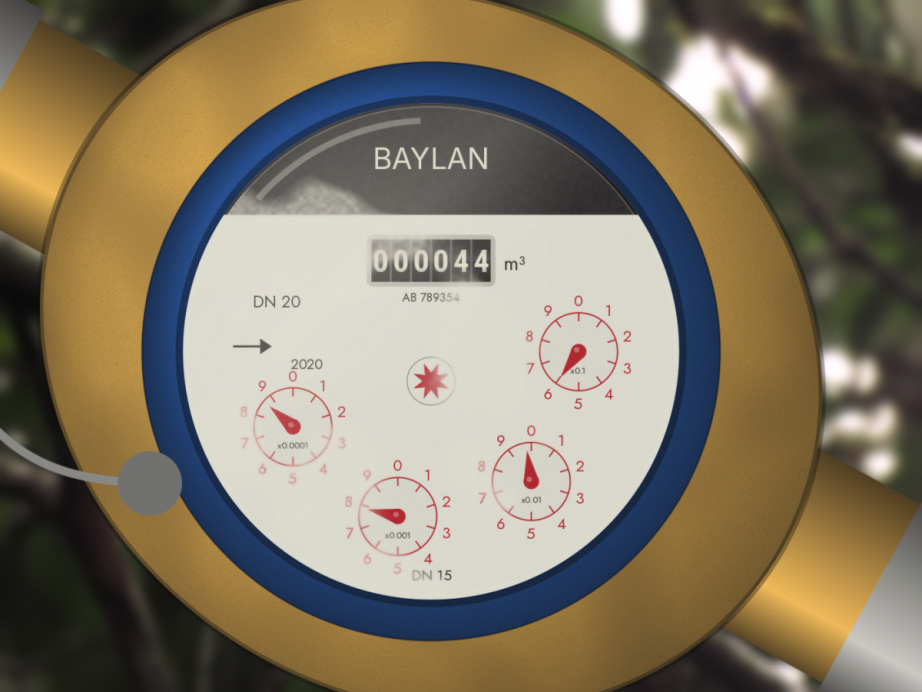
value=44.5978 unit=m³
